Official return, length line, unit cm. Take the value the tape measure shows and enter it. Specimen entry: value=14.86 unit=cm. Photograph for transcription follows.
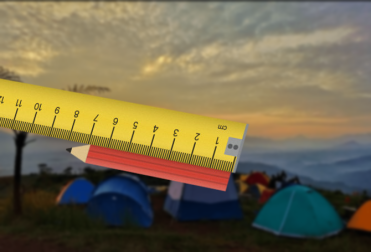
value=8 unit=cm
